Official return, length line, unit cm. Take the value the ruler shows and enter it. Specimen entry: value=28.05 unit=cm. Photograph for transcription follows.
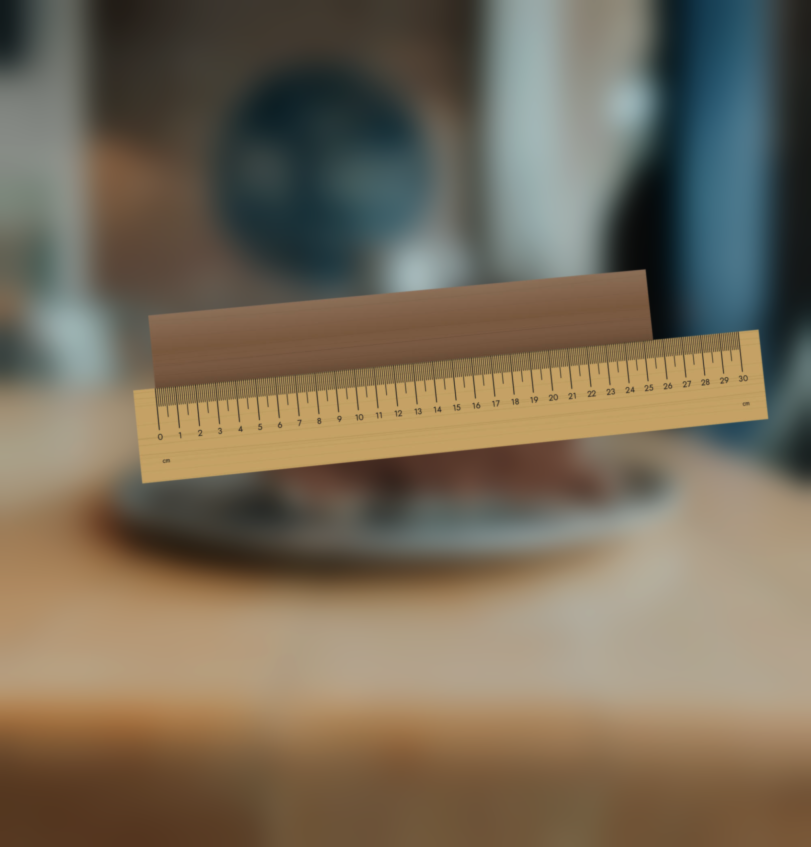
value=25.5 unit=cm
